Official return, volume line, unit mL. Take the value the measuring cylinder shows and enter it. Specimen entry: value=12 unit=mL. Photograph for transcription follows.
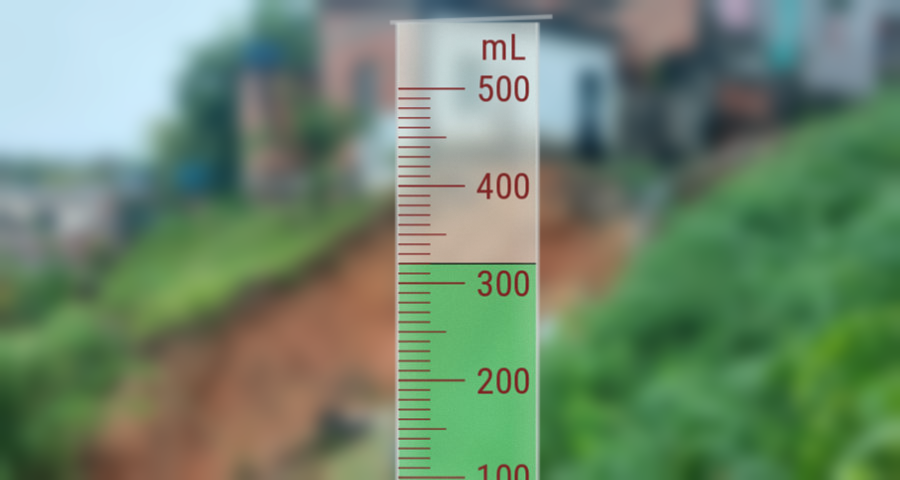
value=320 unit=mL
